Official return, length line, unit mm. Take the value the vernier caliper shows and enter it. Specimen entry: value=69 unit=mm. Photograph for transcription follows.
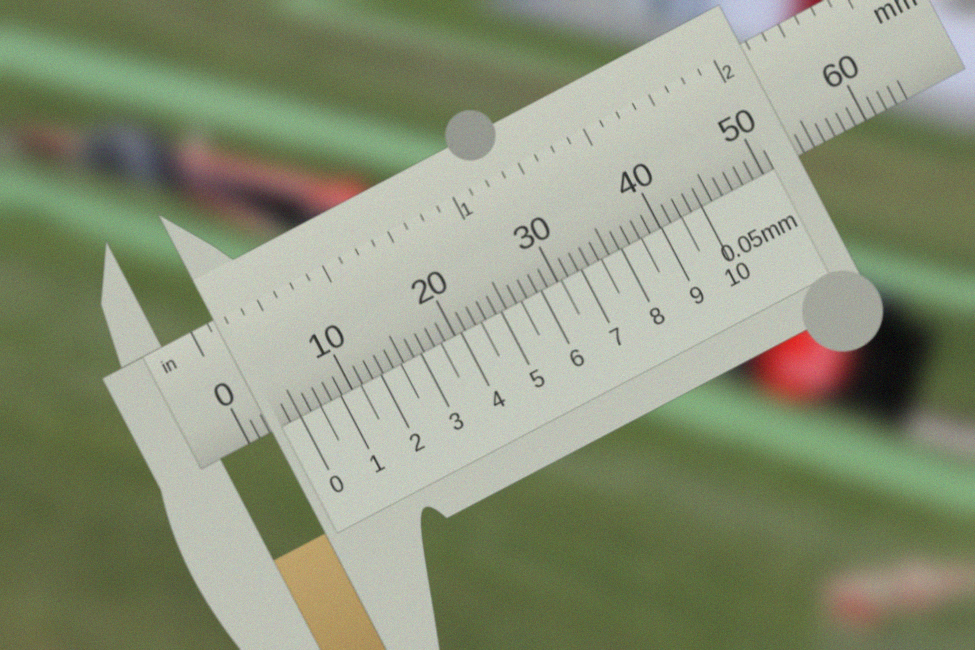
value=5.0 unit=mm
